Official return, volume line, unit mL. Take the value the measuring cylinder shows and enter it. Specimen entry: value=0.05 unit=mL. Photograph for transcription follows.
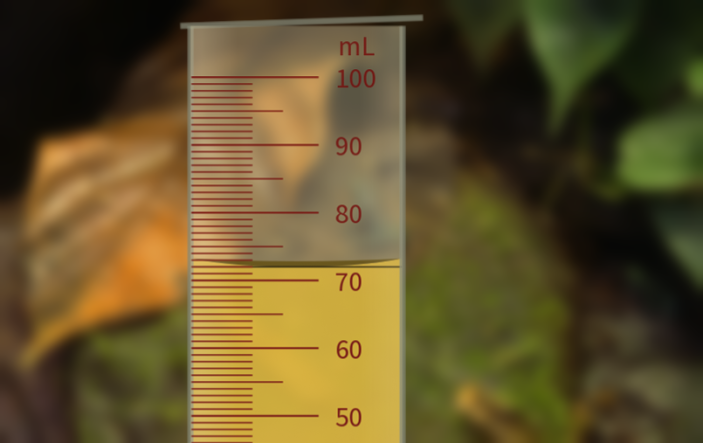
value=72 unit=mL
